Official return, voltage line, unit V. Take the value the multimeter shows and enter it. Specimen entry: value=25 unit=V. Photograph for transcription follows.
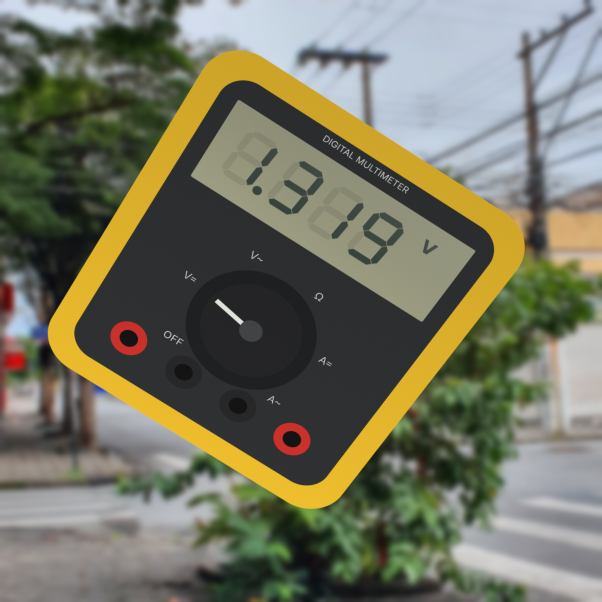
value=1.319 unit=V
